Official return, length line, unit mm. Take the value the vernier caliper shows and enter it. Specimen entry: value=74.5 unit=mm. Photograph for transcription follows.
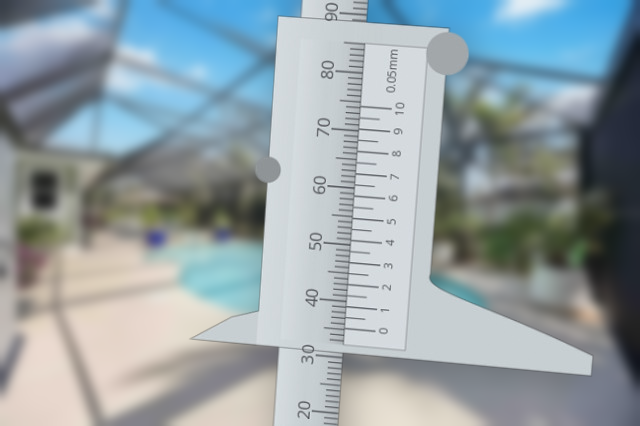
value=35.2 unit=mm
